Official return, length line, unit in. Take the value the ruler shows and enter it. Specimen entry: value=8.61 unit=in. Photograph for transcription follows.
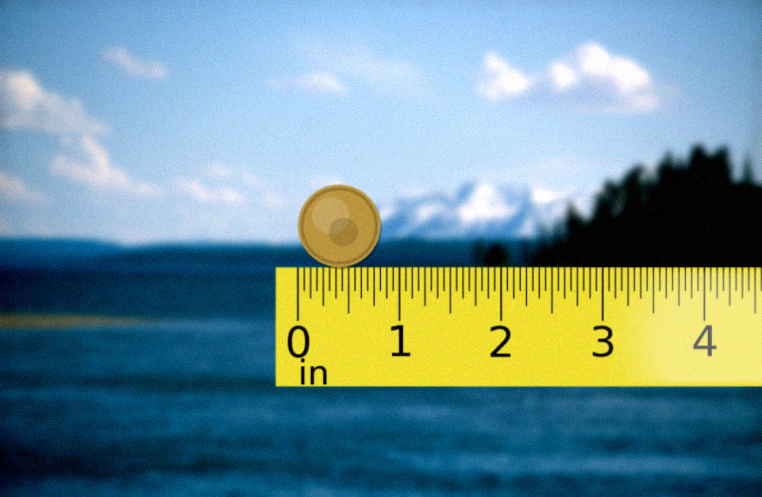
value=0.8125 unit=in
